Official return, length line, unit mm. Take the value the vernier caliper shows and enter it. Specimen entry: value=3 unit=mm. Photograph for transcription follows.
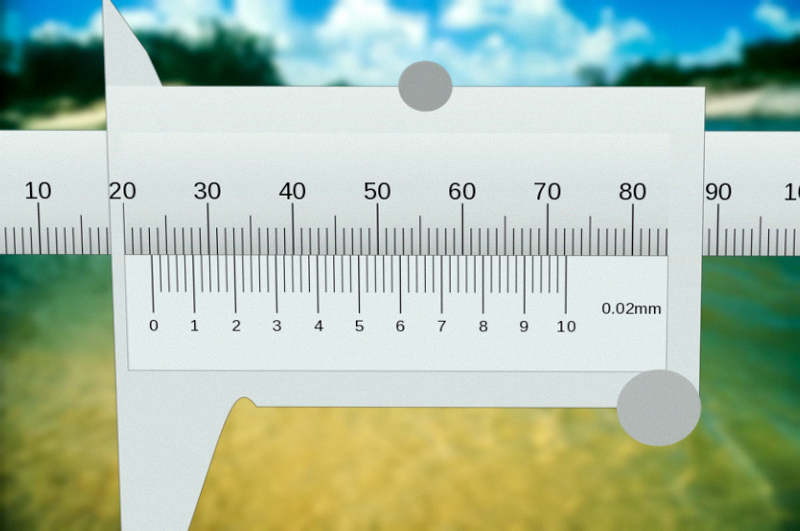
value=23.2 unit=mm
